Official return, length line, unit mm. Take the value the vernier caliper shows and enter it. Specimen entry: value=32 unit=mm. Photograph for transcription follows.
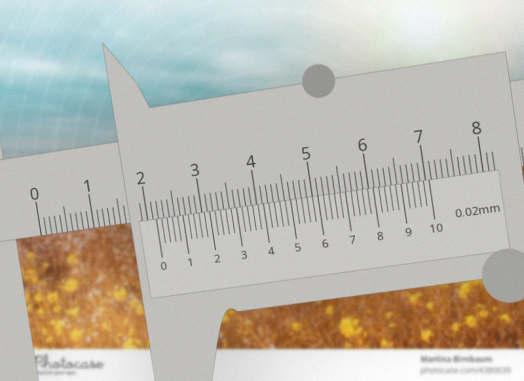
value=21.6 unit=mm
